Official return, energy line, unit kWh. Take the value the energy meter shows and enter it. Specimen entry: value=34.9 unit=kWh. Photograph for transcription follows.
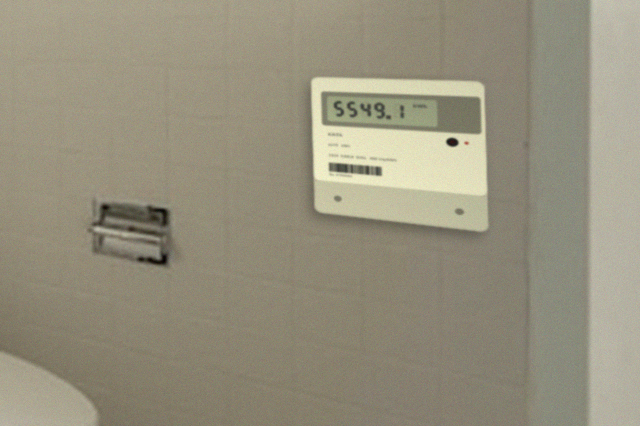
value=5549.1 unit=kWh
